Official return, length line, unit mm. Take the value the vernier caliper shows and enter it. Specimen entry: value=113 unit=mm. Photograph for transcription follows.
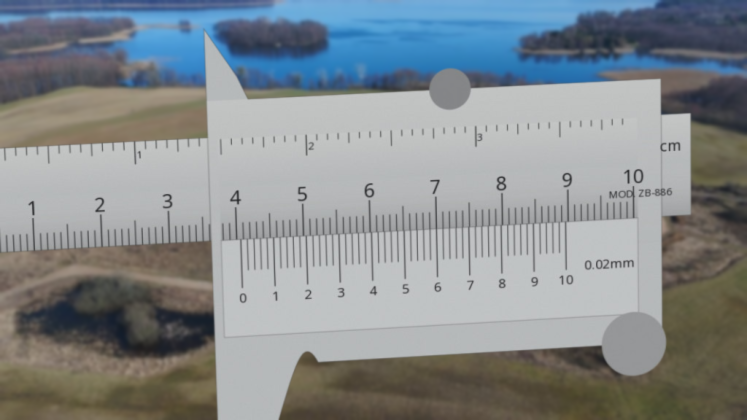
value=40.6 unit=mm
